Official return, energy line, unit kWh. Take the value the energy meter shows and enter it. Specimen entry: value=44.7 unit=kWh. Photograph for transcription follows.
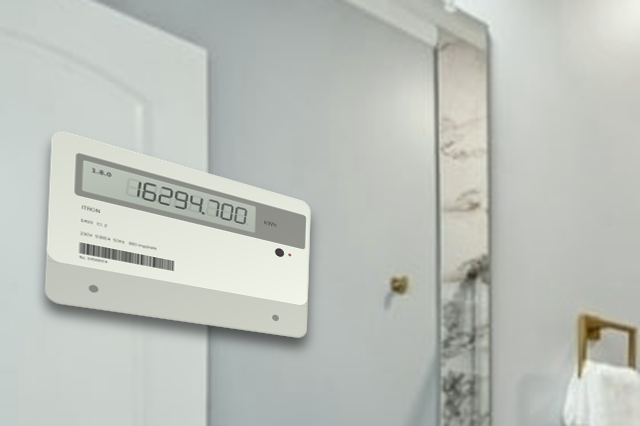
value=16294.700 unit=kWh
